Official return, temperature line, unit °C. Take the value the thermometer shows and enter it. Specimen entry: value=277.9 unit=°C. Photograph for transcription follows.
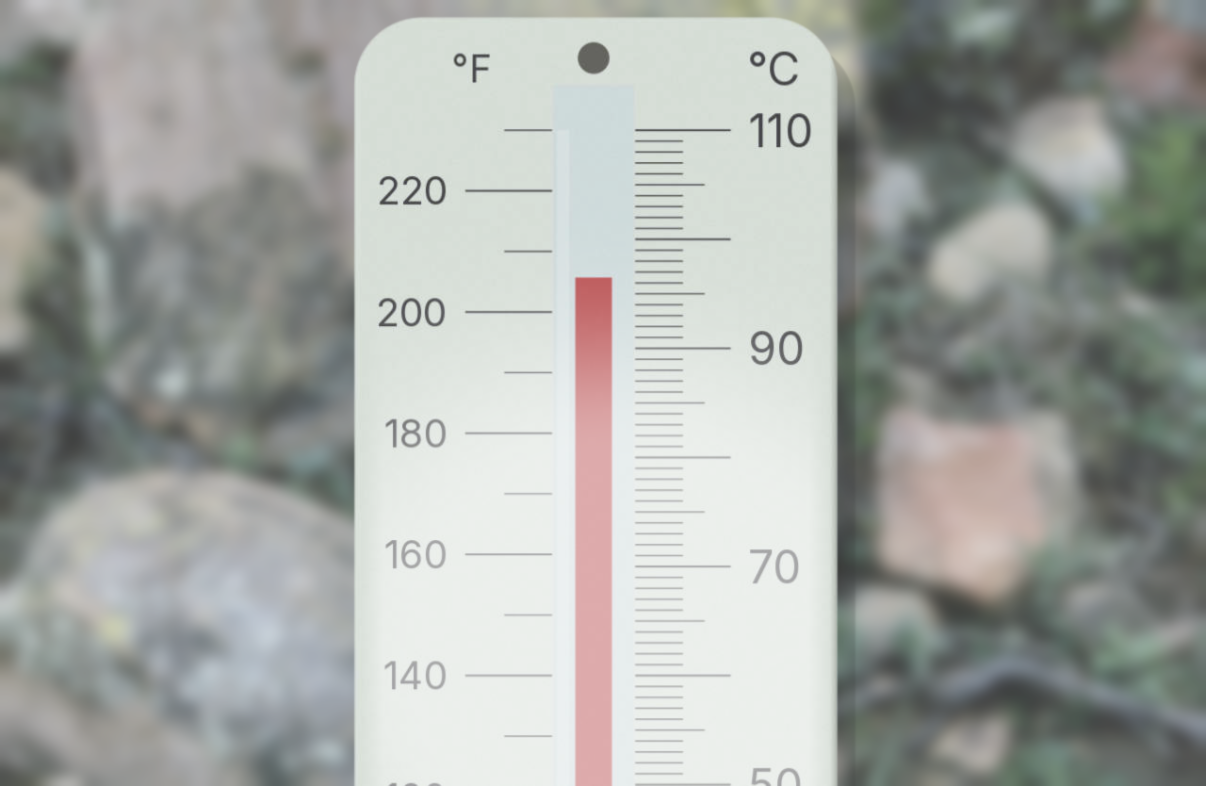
value=96.5 unit=°C
